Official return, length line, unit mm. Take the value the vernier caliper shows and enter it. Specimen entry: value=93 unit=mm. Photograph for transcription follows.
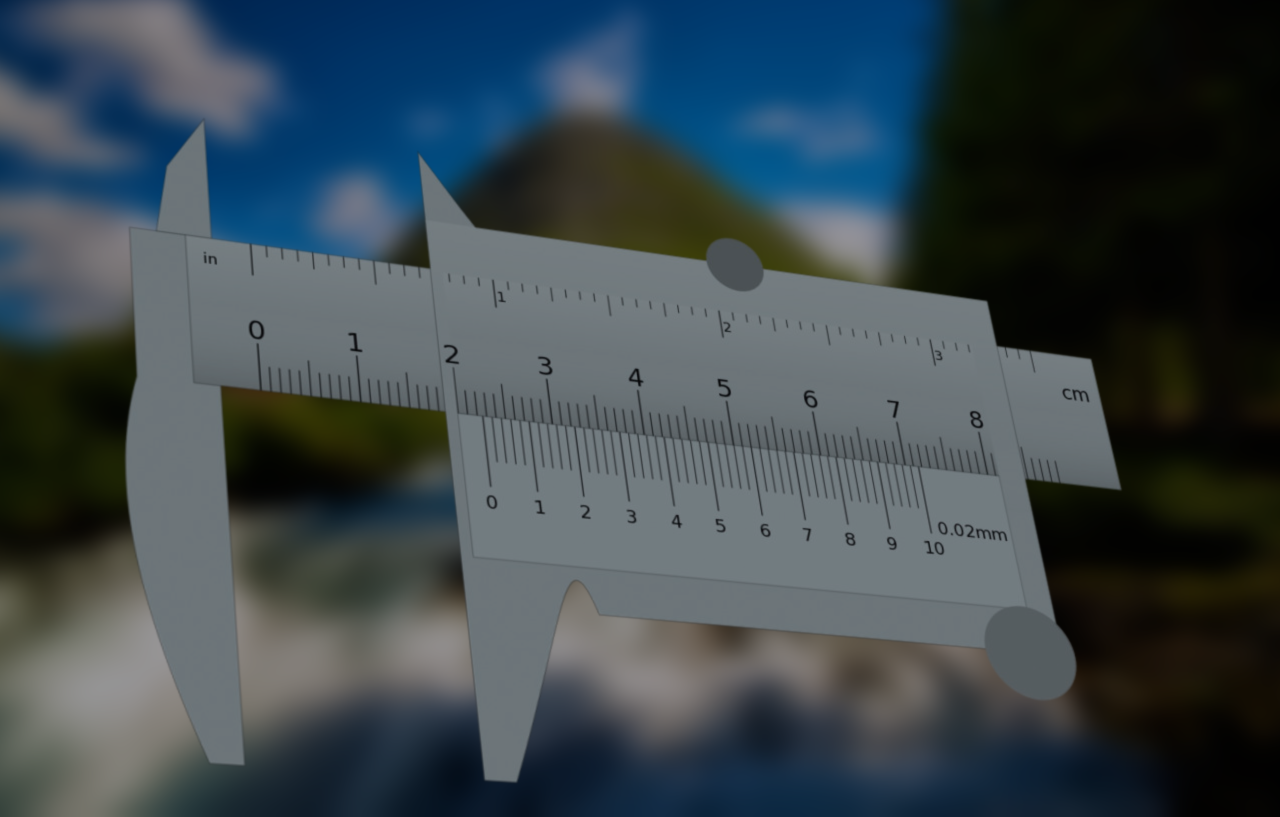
value=22.6 unit=mm
